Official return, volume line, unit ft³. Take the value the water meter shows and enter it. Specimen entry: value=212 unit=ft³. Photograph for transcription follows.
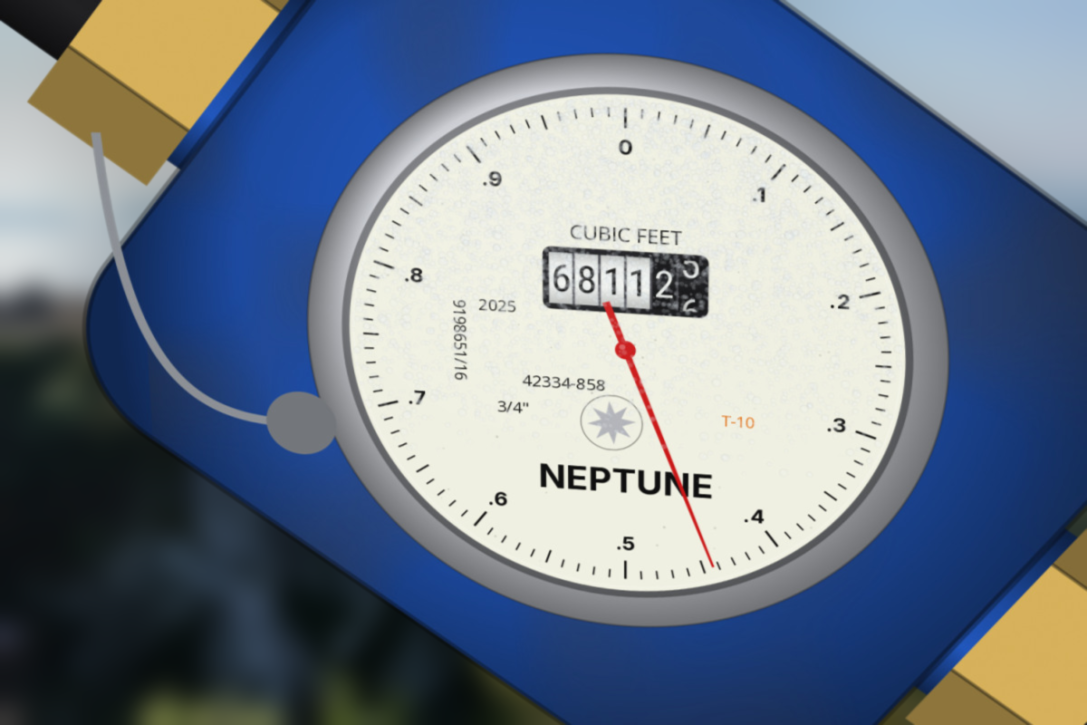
value=681125.44 unit=ft³
